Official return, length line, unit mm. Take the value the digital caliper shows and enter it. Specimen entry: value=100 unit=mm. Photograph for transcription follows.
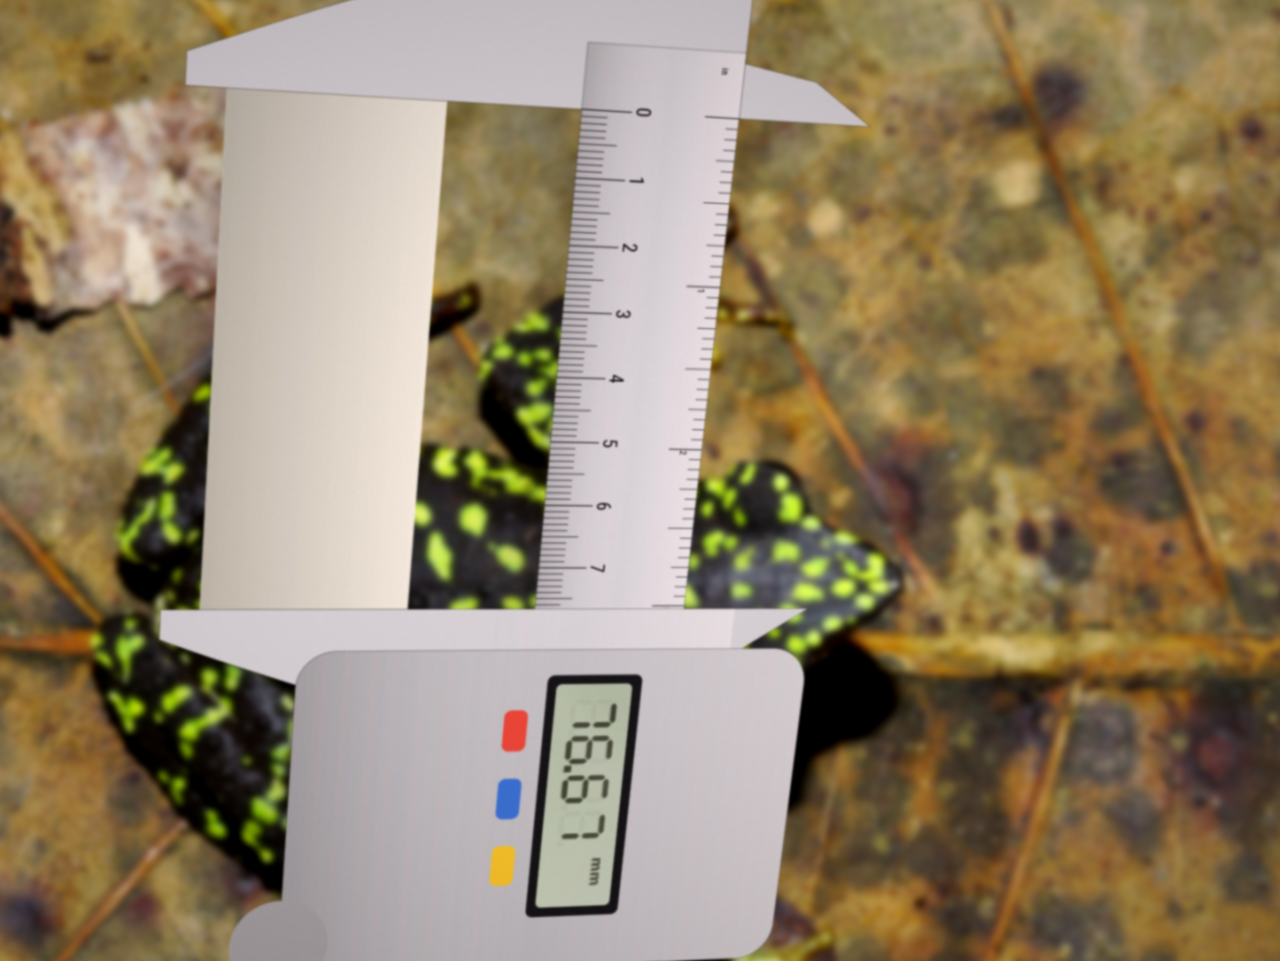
value=76.67 unit=mm
